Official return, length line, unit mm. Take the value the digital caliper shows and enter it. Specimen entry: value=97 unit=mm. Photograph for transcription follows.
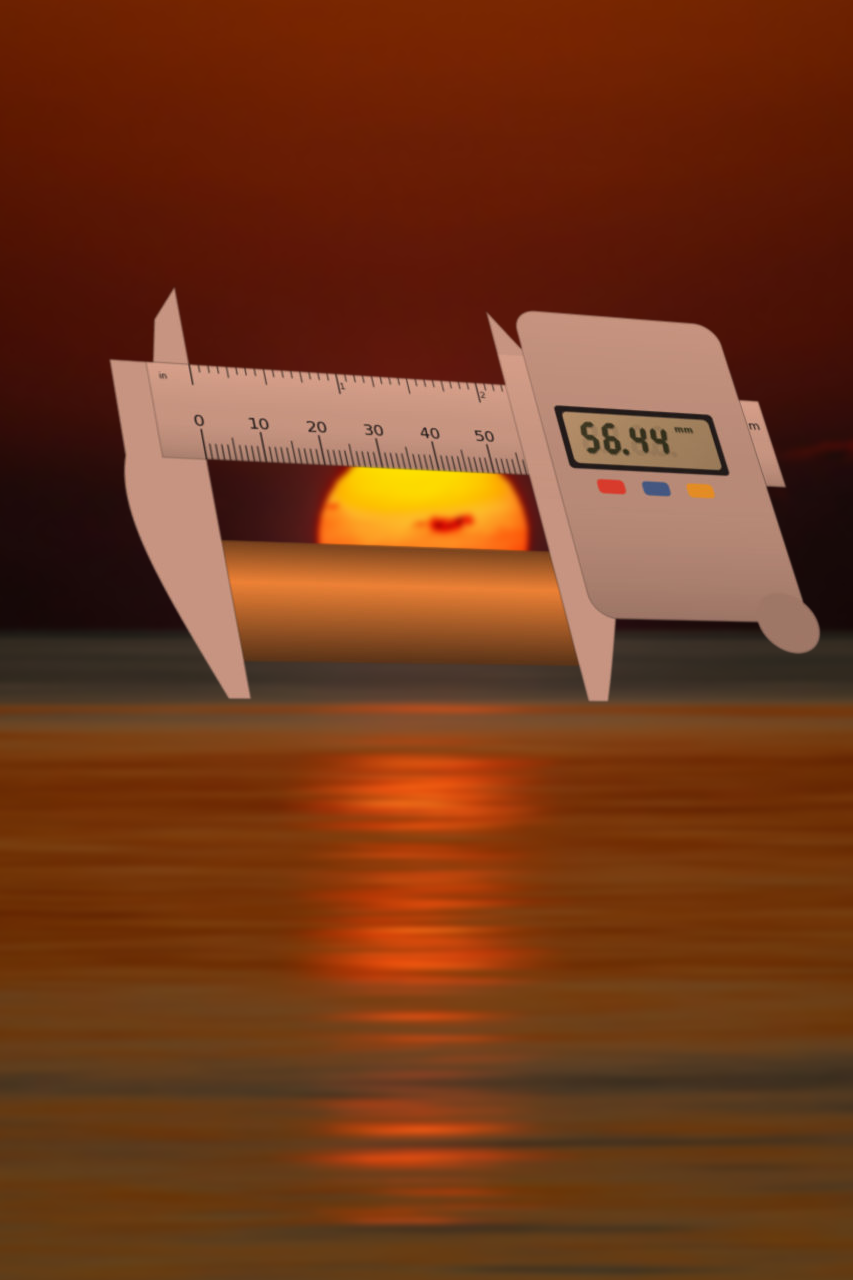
value=56.44 unit=mm
